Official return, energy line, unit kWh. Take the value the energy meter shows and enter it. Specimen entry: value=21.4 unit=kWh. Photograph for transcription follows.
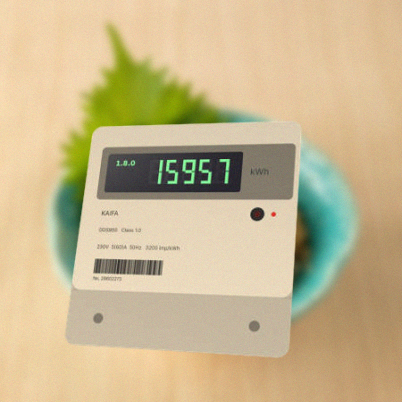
value=15957 unit=kWh
